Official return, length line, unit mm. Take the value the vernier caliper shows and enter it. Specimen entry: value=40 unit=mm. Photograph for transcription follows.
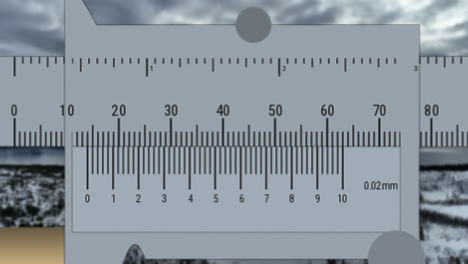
value=14.0 unit=mm
